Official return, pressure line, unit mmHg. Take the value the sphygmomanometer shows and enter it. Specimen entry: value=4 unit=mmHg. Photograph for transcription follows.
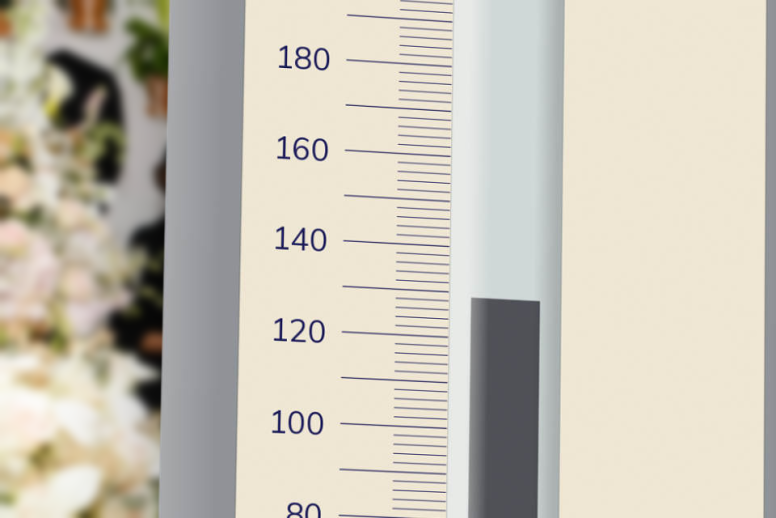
value=129 unit=mmHg
